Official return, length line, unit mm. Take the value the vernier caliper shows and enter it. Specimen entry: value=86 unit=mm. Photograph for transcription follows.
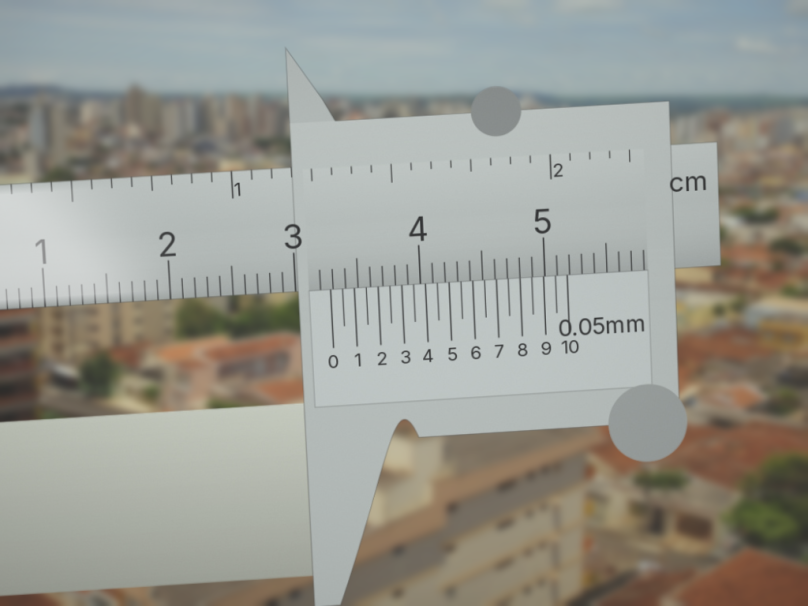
value=32.8 unit=mm
